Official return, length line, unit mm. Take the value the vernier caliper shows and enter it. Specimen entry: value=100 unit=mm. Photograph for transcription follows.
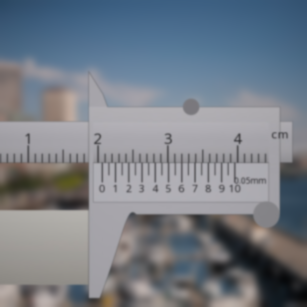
value=20.6 unit=mm
